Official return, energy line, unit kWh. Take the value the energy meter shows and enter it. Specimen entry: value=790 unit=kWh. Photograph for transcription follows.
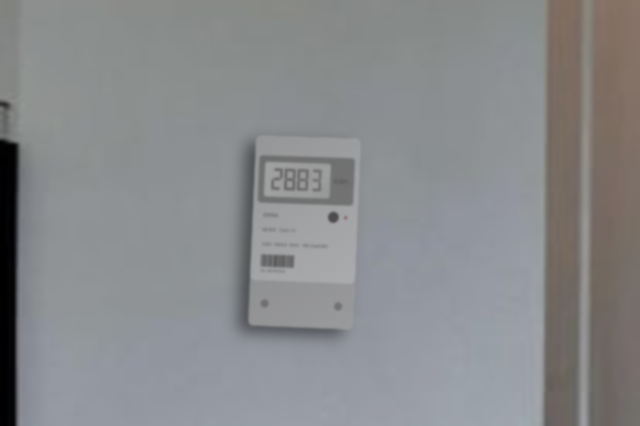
value=2883 unit=kWh
